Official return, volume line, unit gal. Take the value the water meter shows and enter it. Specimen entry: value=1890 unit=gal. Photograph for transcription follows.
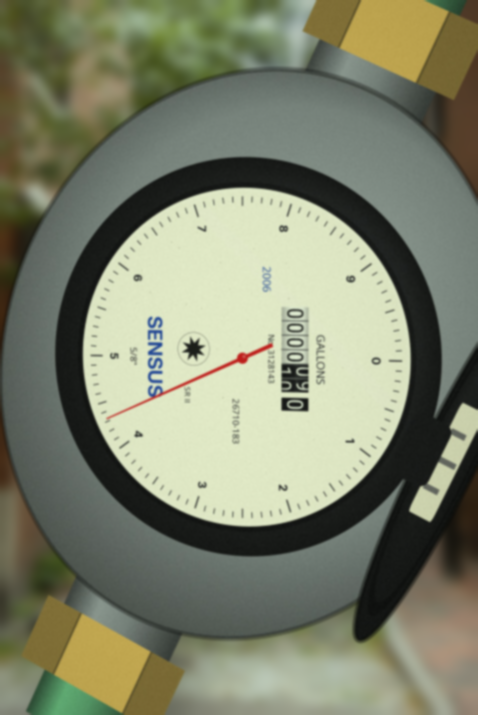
value=94.3 unit=gal
